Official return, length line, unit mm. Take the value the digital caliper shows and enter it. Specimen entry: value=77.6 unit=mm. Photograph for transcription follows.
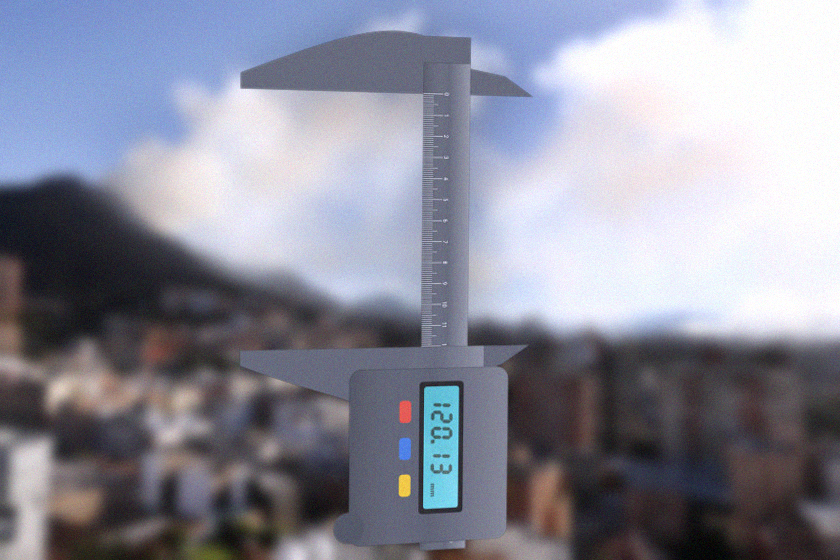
value=120.13 unit=mm
